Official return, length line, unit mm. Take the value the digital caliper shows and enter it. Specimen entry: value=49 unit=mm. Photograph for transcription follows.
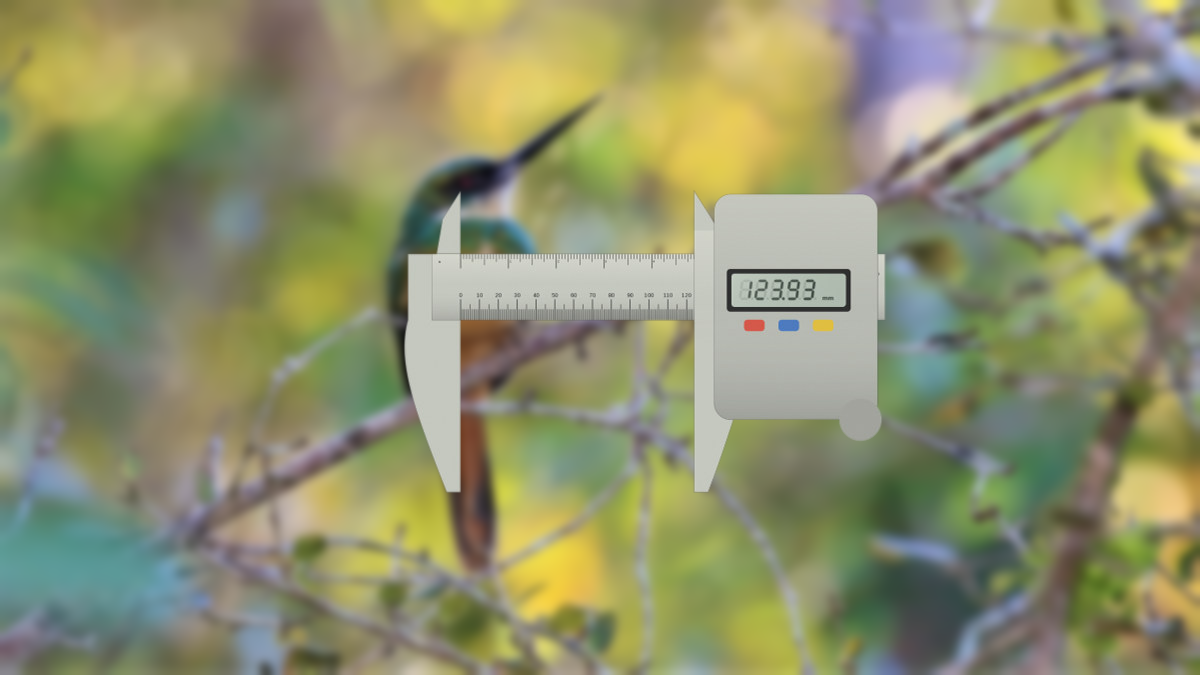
value=123.93 unit=mm
